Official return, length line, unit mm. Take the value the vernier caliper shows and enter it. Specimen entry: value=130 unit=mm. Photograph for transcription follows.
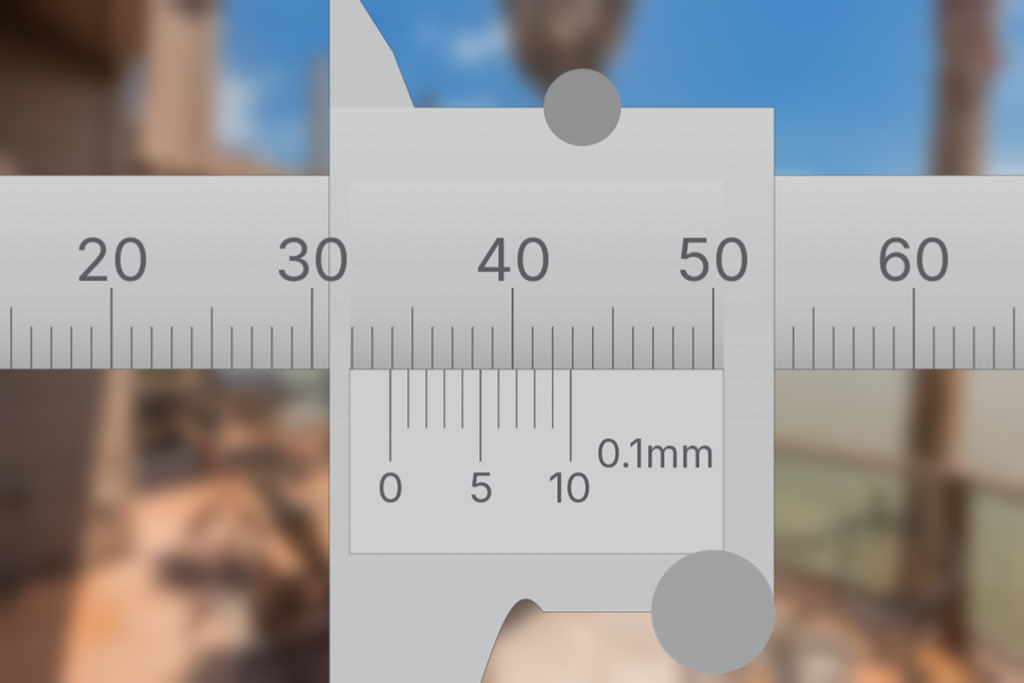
value=33.9 unit=mm
